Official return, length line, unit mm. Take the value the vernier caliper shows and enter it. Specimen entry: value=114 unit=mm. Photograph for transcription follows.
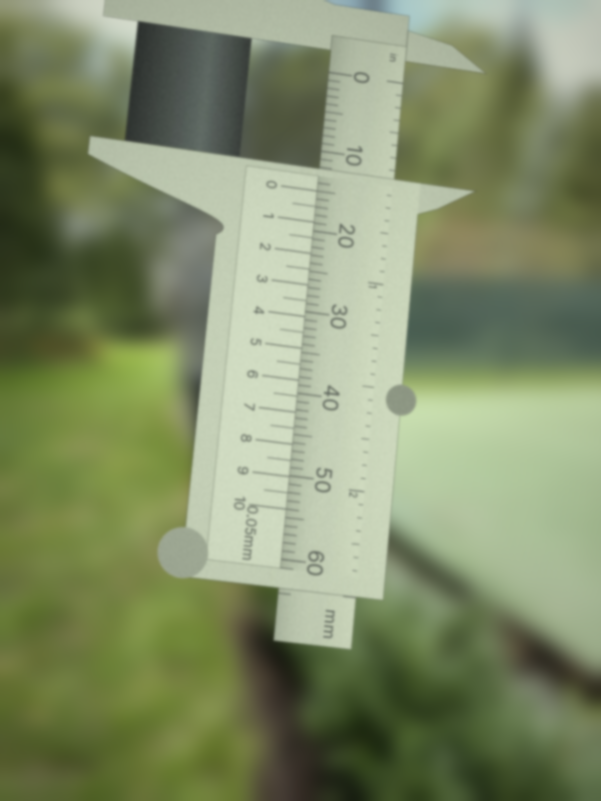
value=15.0 unit=mm
